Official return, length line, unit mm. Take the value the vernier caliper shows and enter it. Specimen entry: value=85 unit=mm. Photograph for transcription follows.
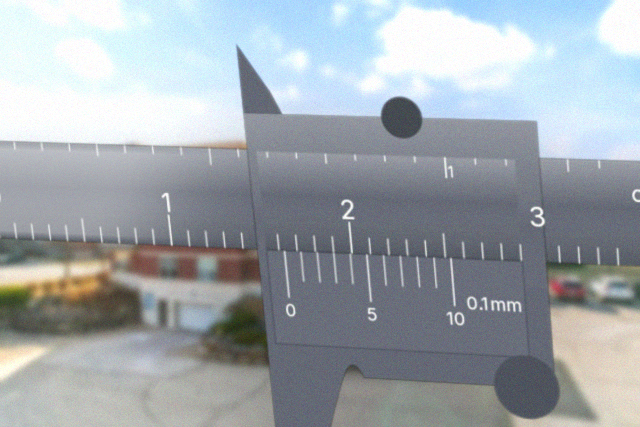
value=16.3 unit=mm
